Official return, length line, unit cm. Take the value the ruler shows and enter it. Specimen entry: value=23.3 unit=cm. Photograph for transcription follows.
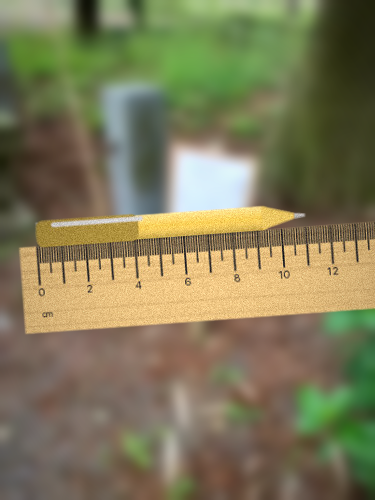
value=11 unit=cm
